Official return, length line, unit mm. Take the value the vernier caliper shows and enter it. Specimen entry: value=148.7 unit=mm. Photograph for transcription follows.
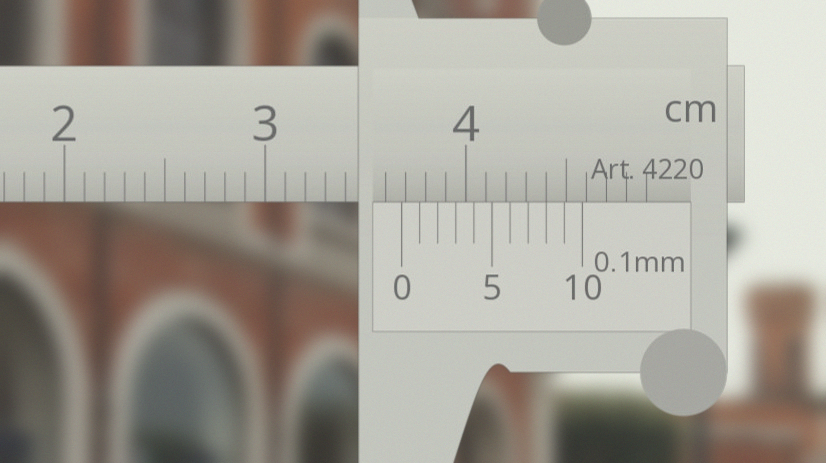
value=36.8 unit=mm
